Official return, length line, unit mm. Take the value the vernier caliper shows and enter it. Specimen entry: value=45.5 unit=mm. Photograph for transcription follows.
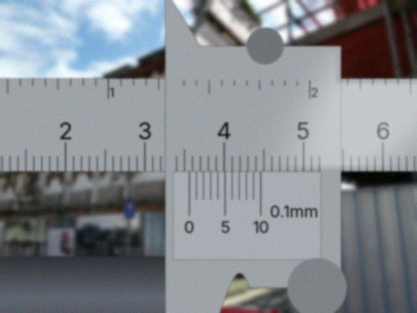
value=35.6 unit=mm
